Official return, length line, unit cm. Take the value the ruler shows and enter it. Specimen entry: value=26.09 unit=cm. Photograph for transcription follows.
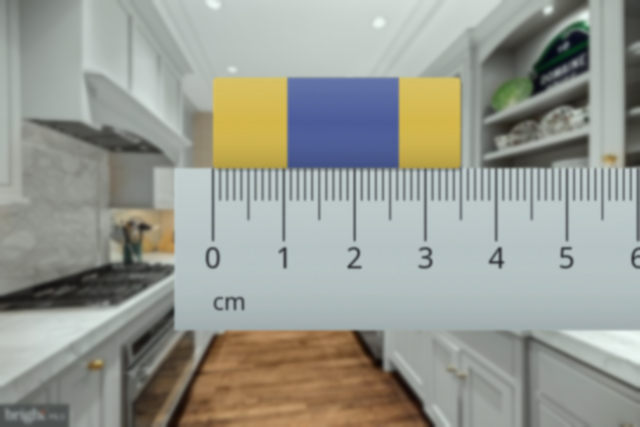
value=3.5 unit=cm
